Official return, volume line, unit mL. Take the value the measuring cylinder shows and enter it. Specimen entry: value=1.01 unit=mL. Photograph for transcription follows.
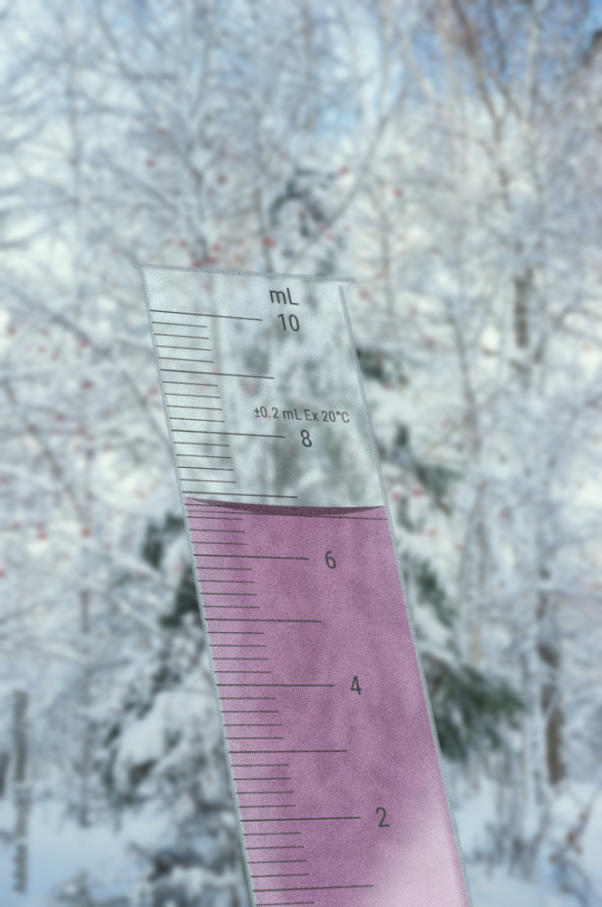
value=6.7 unit=mL
